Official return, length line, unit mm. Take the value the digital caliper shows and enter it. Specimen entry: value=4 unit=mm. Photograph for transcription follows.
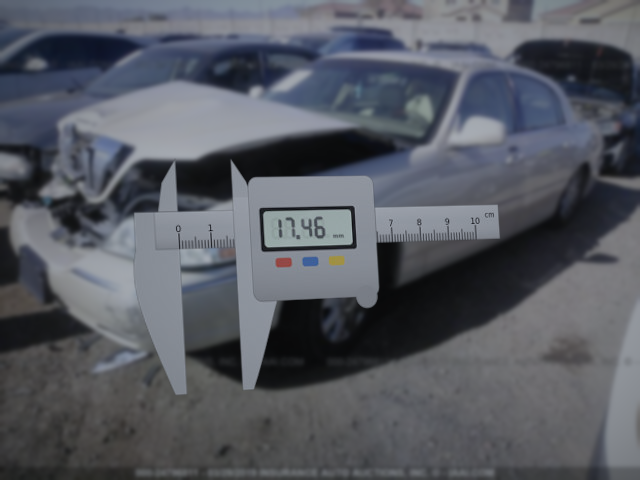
value=17.46 unit=mm
